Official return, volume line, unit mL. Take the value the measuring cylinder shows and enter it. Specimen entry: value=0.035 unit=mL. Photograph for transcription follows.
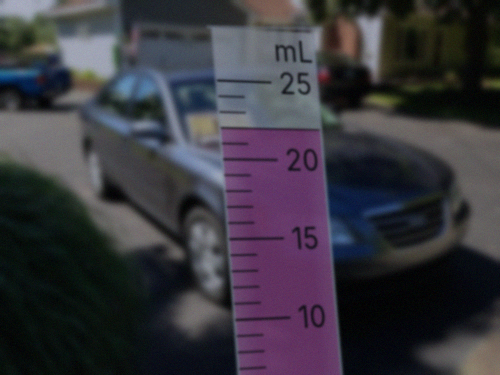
value=22 unit=mL
